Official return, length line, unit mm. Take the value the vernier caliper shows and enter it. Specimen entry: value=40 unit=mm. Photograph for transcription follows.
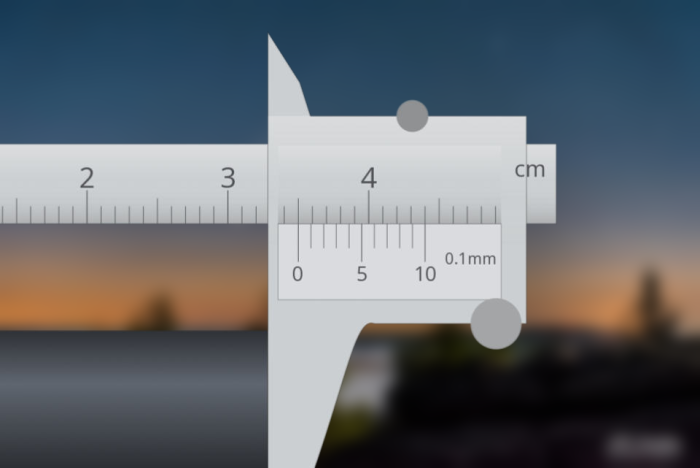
value=35.0 unit=mm
